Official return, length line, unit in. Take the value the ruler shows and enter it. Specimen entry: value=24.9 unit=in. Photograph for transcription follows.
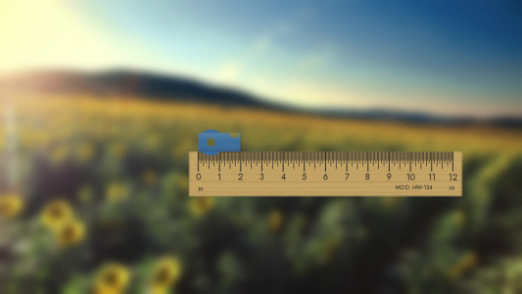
value=2 unit=in
